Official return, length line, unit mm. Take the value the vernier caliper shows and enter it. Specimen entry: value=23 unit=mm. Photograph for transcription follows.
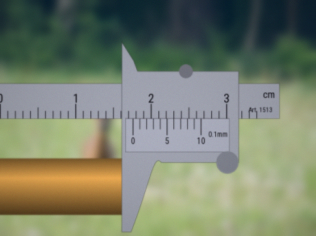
value=17.6 unit=mm
